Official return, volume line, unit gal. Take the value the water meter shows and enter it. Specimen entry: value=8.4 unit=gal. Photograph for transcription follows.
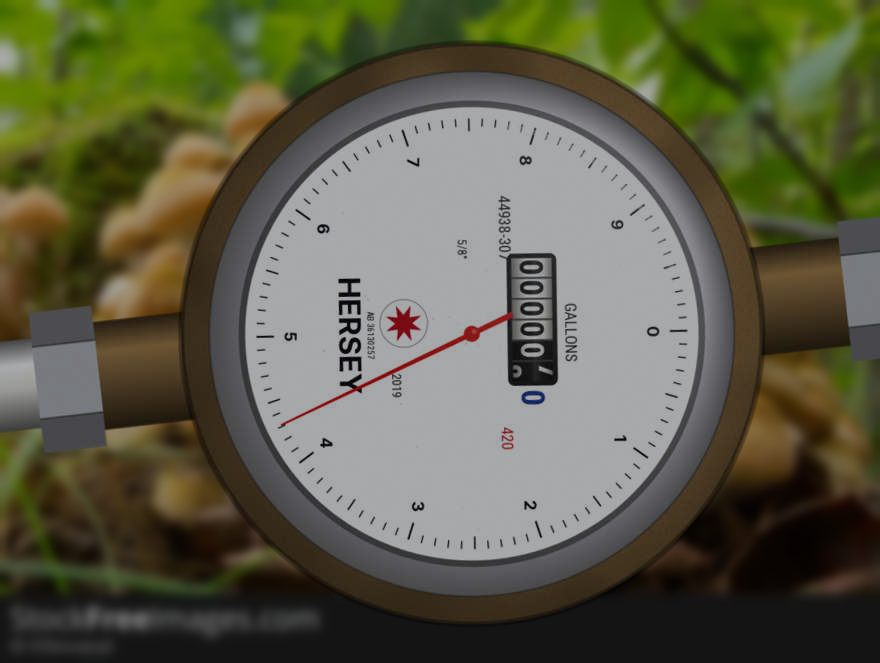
value=74.3 unit=gal
